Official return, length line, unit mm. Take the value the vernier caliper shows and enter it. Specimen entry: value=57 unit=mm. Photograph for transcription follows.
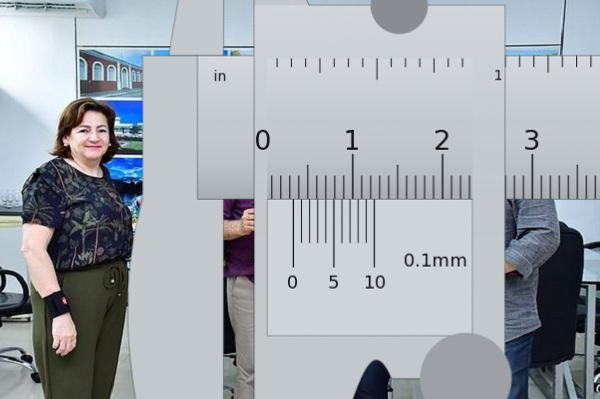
value=3.4 unit=mm
